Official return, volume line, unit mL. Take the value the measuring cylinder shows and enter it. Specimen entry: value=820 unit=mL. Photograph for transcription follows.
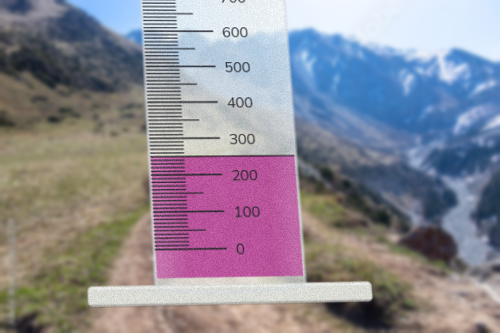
value=250 unit=mL
